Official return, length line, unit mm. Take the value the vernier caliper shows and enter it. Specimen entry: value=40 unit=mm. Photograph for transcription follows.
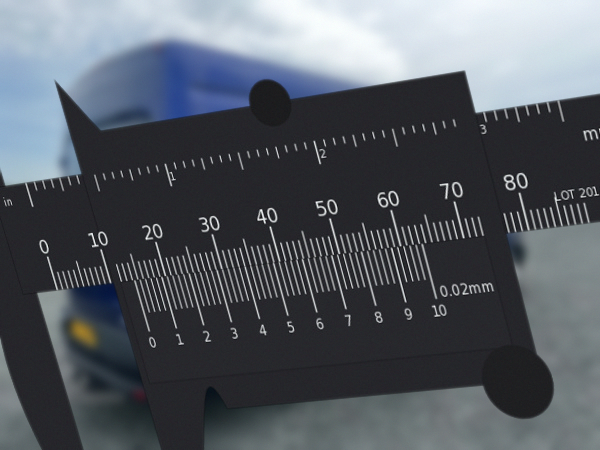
value=14.4 unit=mm
